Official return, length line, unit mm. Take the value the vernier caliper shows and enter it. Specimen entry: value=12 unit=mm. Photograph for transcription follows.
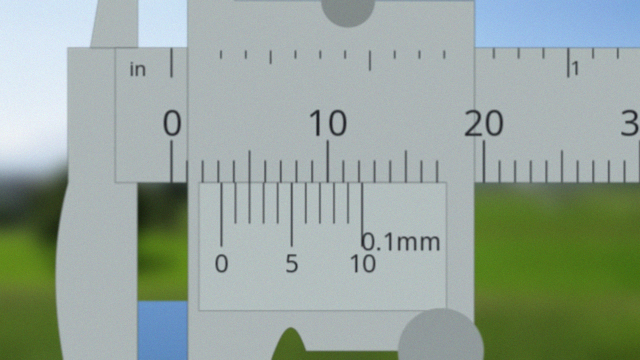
value=3.2 unit=mm
